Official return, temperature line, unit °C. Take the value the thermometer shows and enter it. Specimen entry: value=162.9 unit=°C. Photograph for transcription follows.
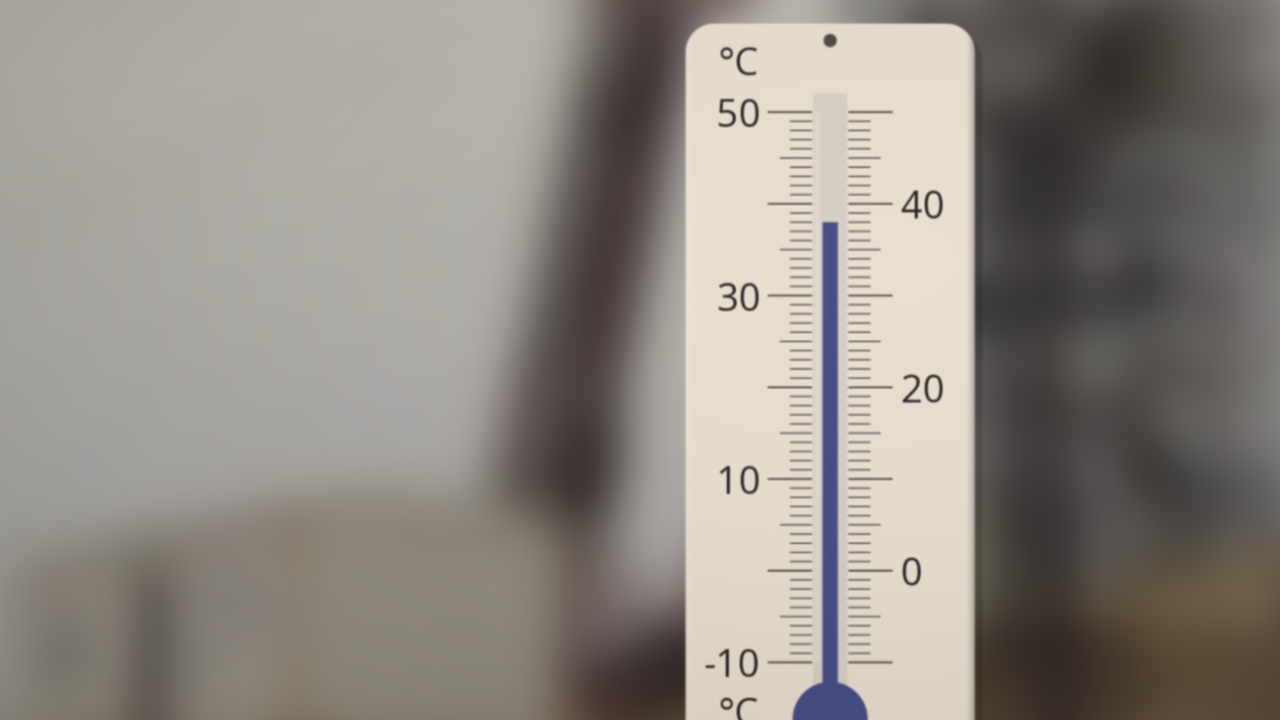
value=38 unit=°C
